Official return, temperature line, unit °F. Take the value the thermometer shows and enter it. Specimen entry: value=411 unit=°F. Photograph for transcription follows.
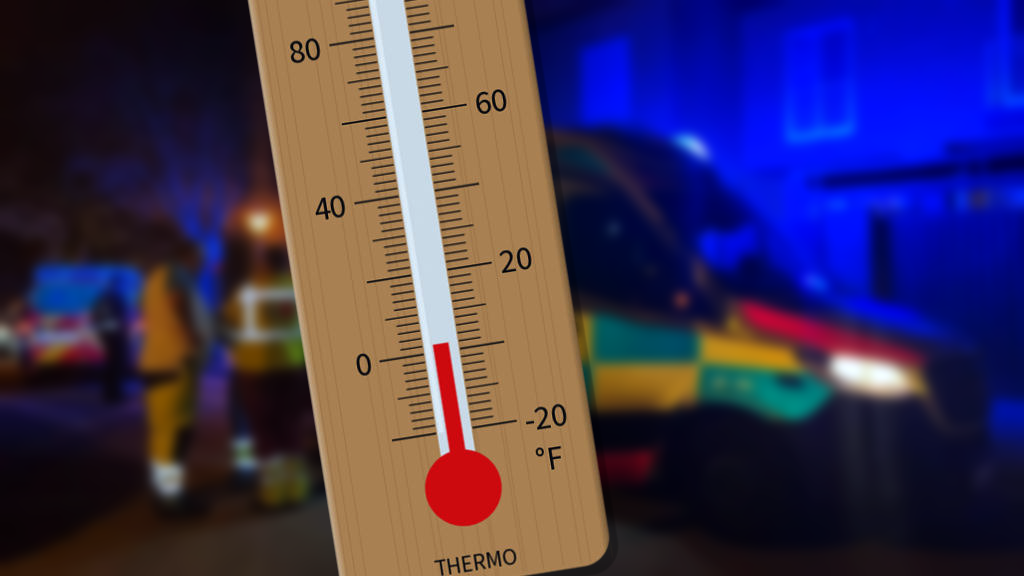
value=2 unit=°F
